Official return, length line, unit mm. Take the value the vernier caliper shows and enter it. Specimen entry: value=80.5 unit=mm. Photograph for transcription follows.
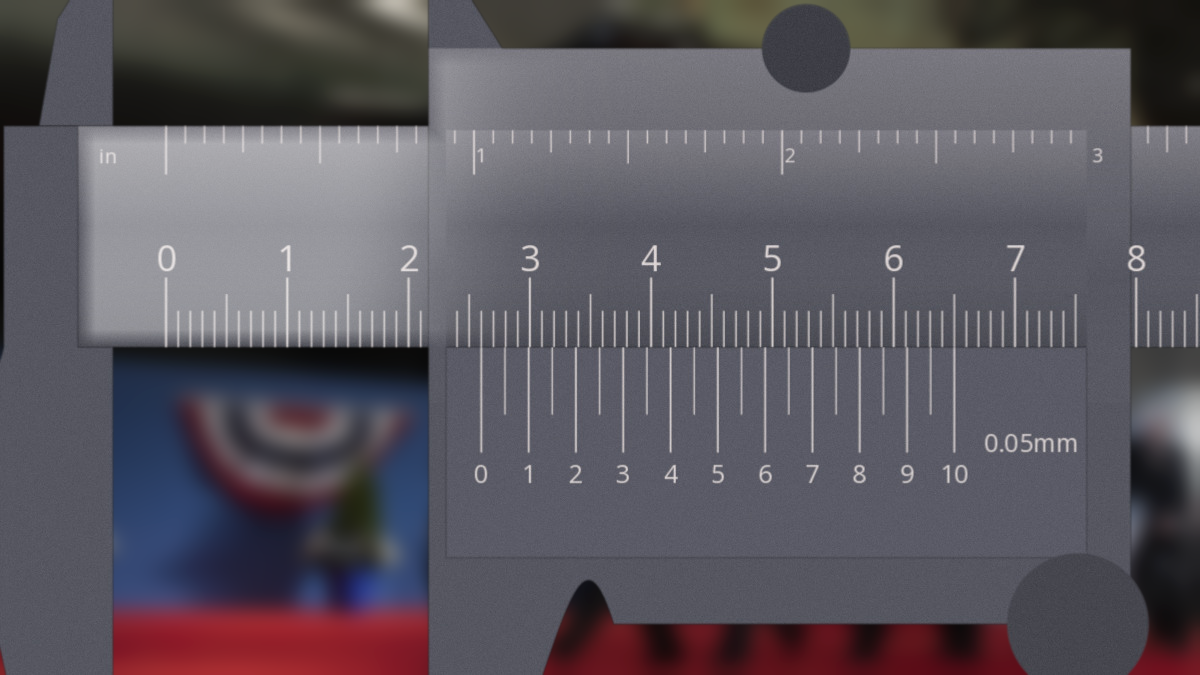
value=26.0 unit=mm
